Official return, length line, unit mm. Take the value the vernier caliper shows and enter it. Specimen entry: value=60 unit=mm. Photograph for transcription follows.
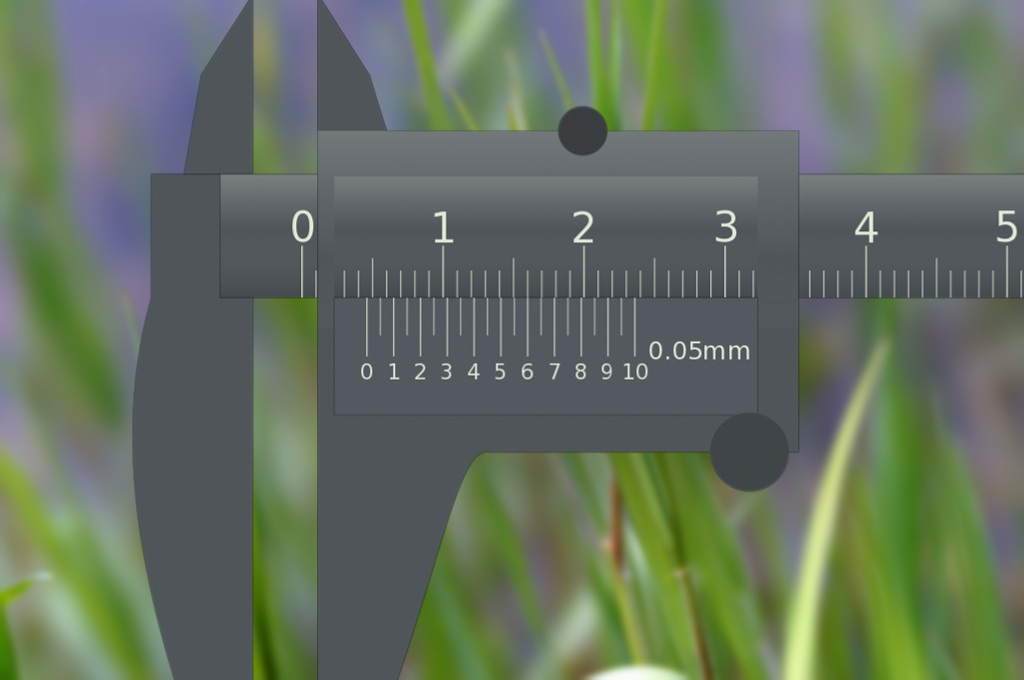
value=4.6 unit=mm
